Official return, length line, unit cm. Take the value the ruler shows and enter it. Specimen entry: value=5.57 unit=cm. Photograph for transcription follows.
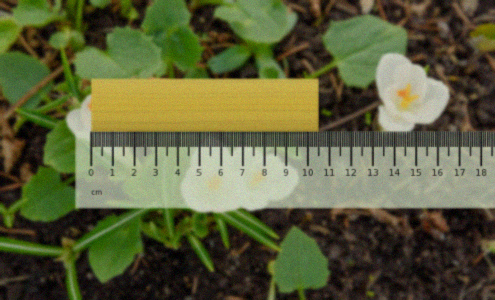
value=10.5 unit=cm
